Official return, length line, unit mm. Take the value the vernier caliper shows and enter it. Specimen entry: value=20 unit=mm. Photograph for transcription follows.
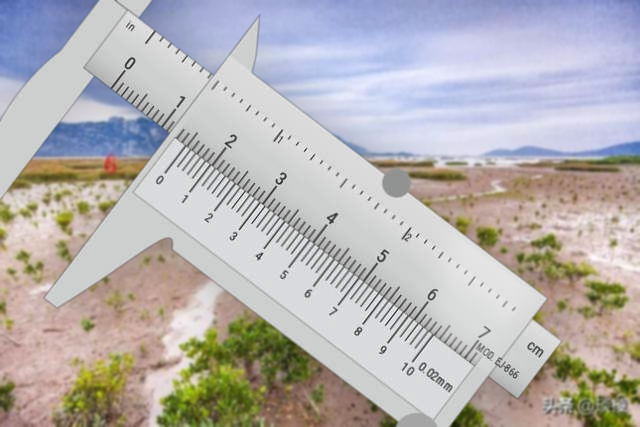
value=14.8 unit=mm
